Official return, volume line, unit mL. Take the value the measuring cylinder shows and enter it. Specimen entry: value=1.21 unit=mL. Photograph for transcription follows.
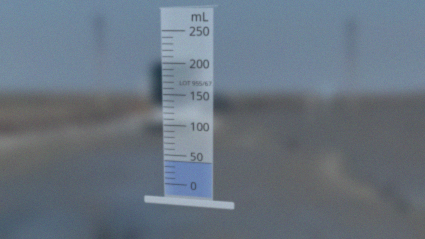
value=40 unit=mL
